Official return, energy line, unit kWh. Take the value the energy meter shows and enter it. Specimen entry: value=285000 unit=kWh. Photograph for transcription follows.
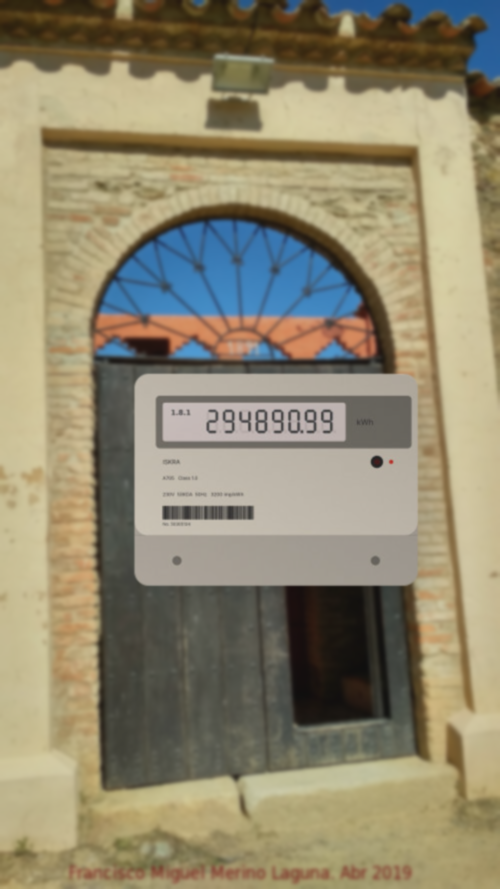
value=294890.99 unit=kWh
